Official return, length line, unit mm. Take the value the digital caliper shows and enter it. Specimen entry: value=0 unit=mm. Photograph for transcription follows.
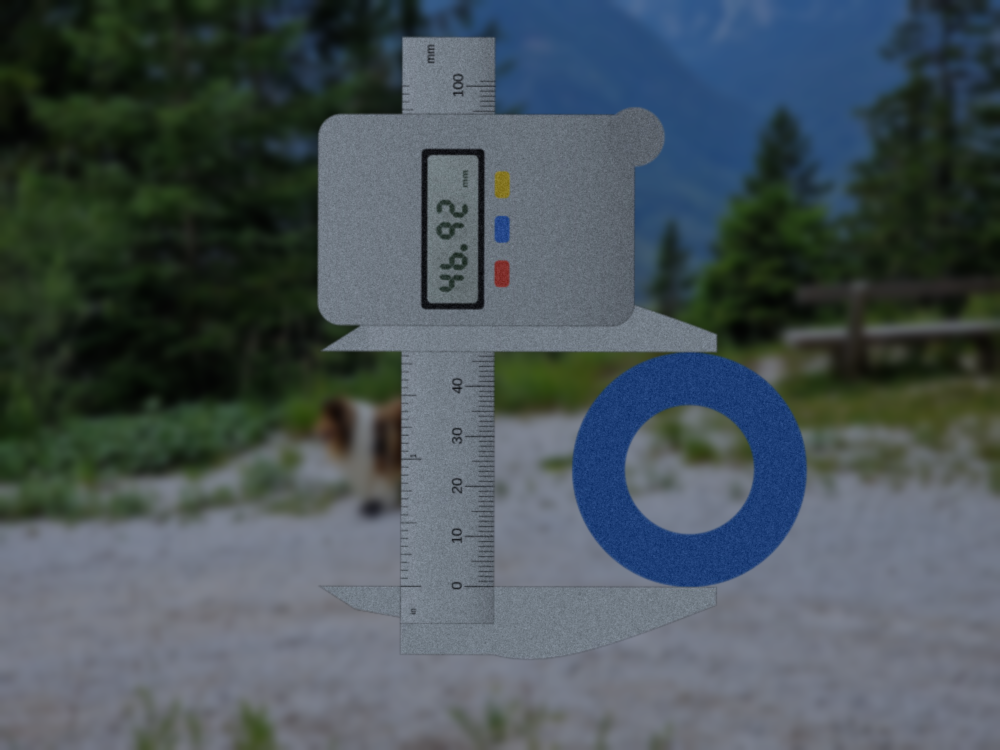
value=46.92 unit=mm
